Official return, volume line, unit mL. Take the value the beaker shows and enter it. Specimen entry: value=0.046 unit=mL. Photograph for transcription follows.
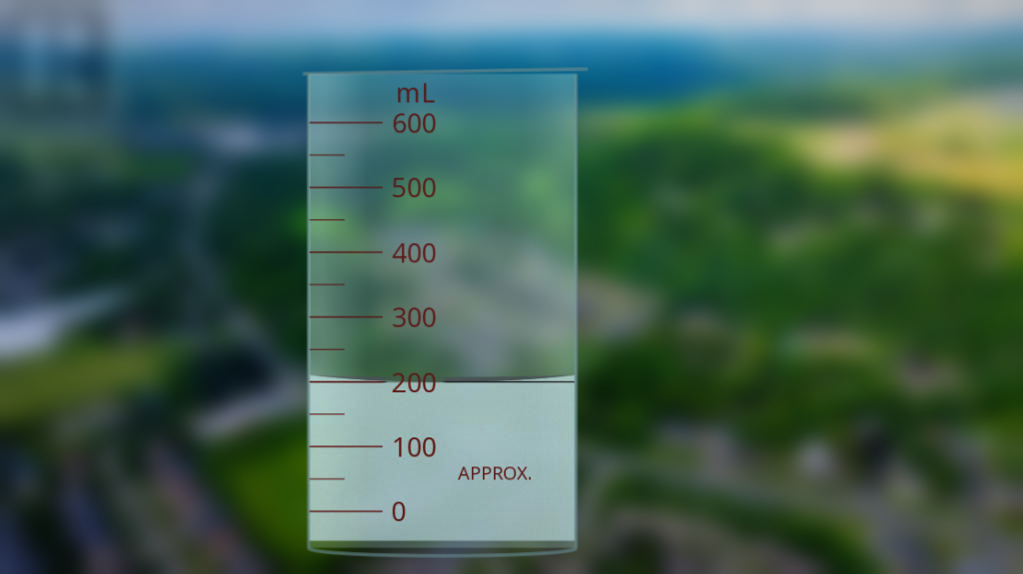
value=200 unit=mL
